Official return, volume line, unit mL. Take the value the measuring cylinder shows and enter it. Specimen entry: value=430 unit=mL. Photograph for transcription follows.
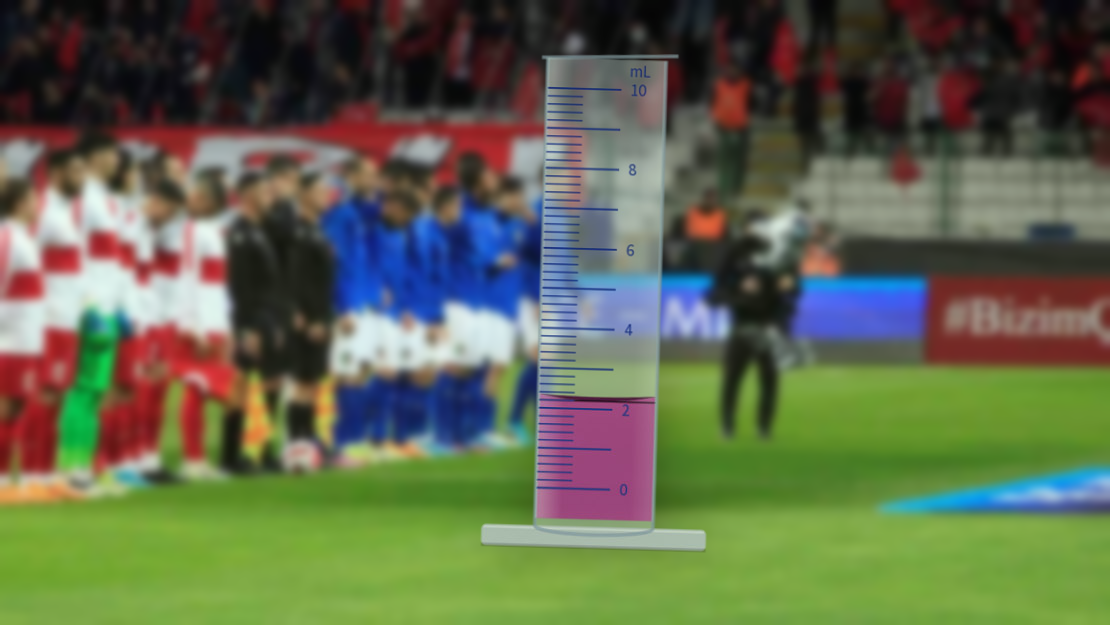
value=2.2 unit=mL
